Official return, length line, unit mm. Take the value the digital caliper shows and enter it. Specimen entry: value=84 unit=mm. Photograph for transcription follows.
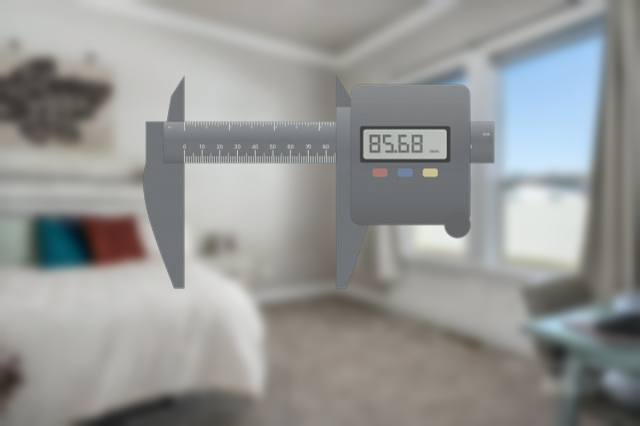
value=85.68 unit=mm
